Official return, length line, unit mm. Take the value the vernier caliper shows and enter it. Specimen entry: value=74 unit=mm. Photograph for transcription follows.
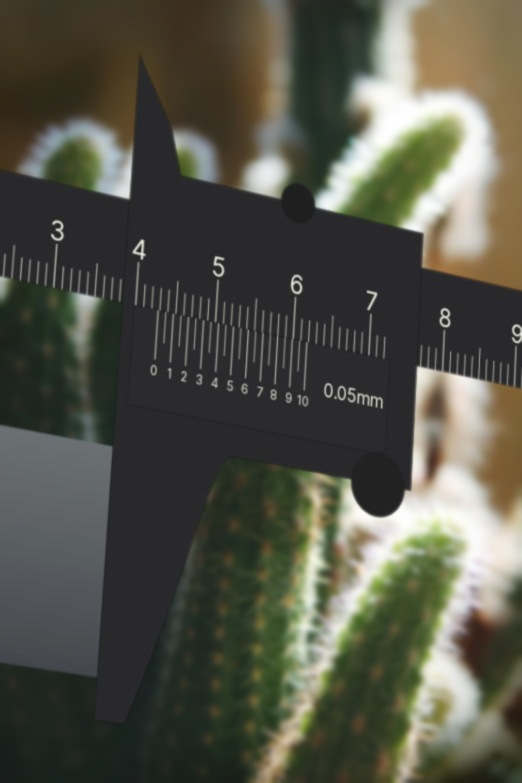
value=42.8 unit=mm
